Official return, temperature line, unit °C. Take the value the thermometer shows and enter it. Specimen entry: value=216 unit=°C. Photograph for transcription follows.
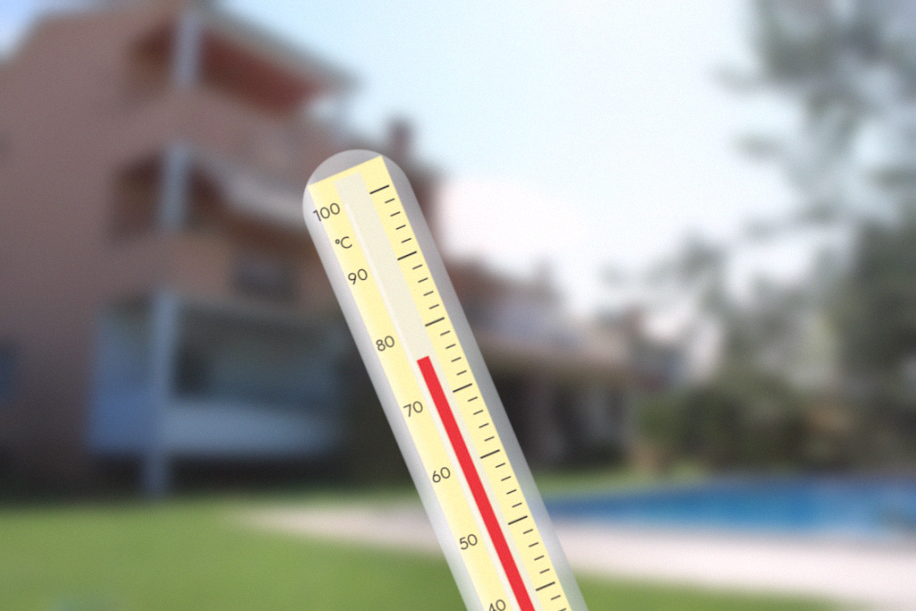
value=76 unit=°C
